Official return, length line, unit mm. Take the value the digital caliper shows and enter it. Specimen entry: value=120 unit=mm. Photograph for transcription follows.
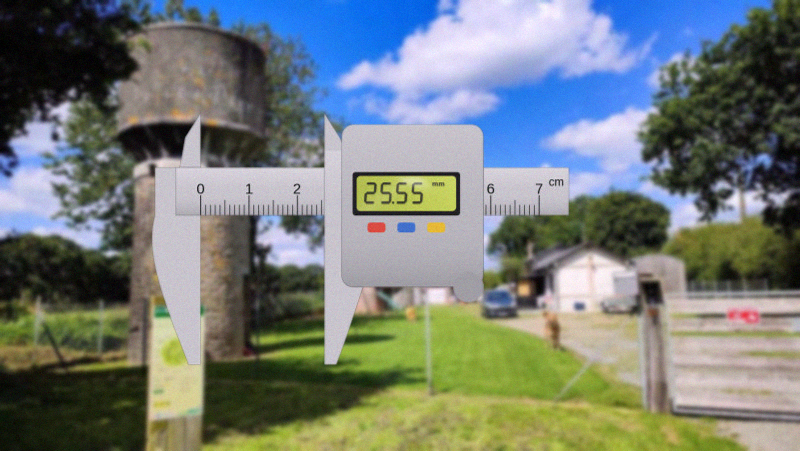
value=25.55 unit=mm
